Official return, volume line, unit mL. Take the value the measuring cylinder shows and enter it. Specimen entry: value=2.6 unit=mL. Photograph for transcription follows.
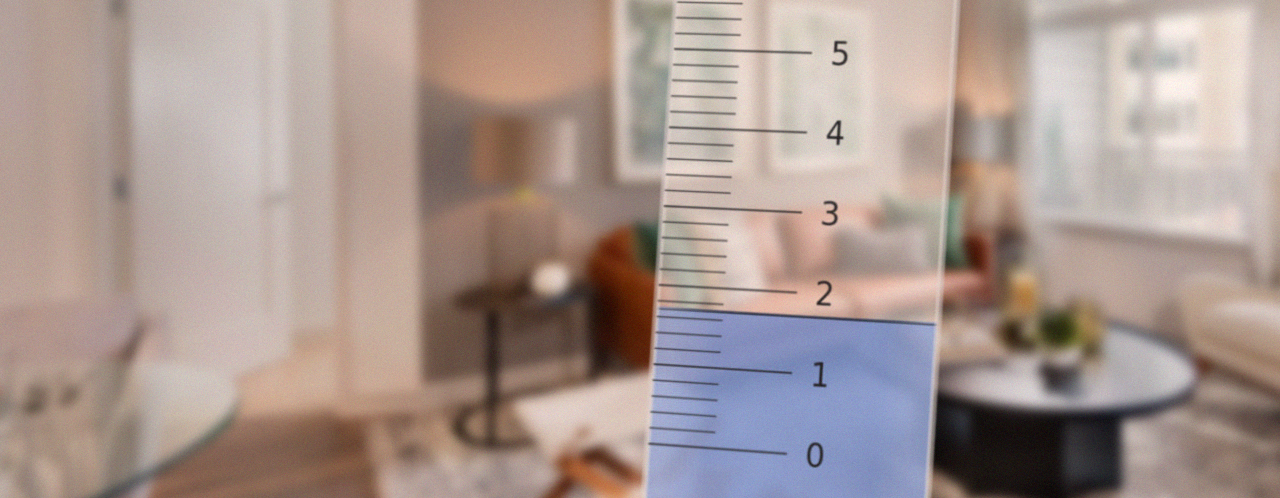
value=1.7 unit=mL
